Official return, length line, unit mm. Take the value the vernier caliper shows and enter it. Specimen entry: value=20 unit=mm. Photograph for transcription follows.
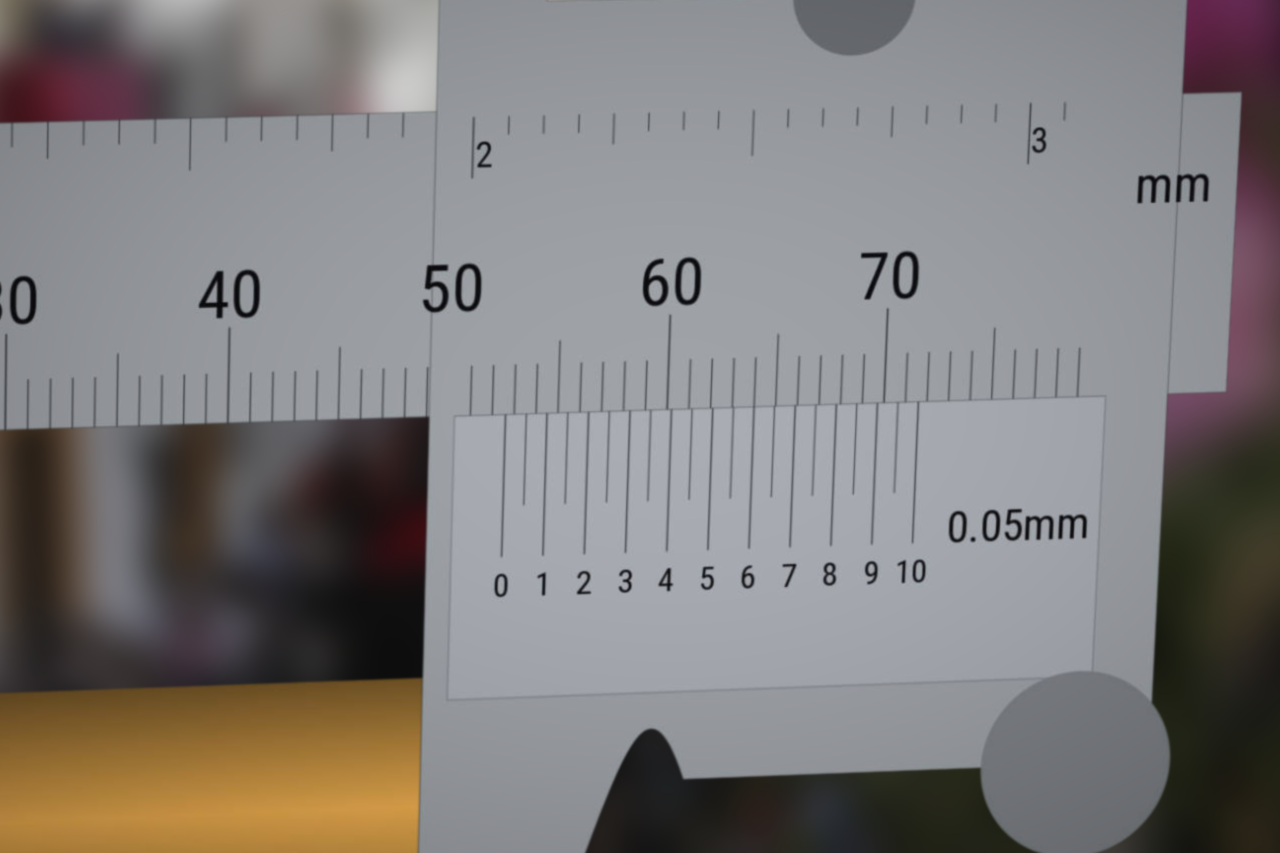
value=52.6 unit=mm
